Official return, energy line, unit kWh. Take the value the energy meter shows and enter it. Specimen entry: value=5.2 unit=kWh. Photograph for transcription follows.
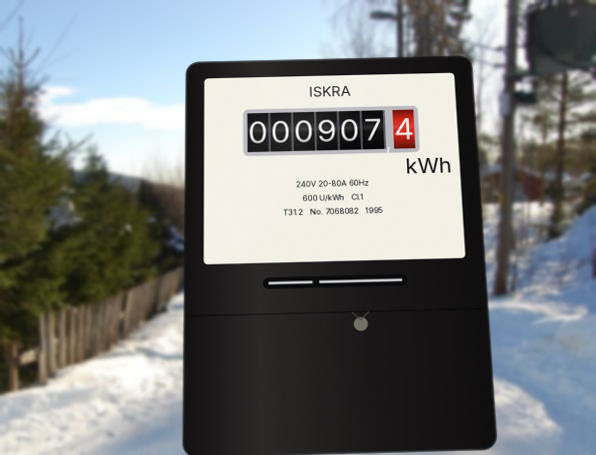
value=907.4 unit=kWh
